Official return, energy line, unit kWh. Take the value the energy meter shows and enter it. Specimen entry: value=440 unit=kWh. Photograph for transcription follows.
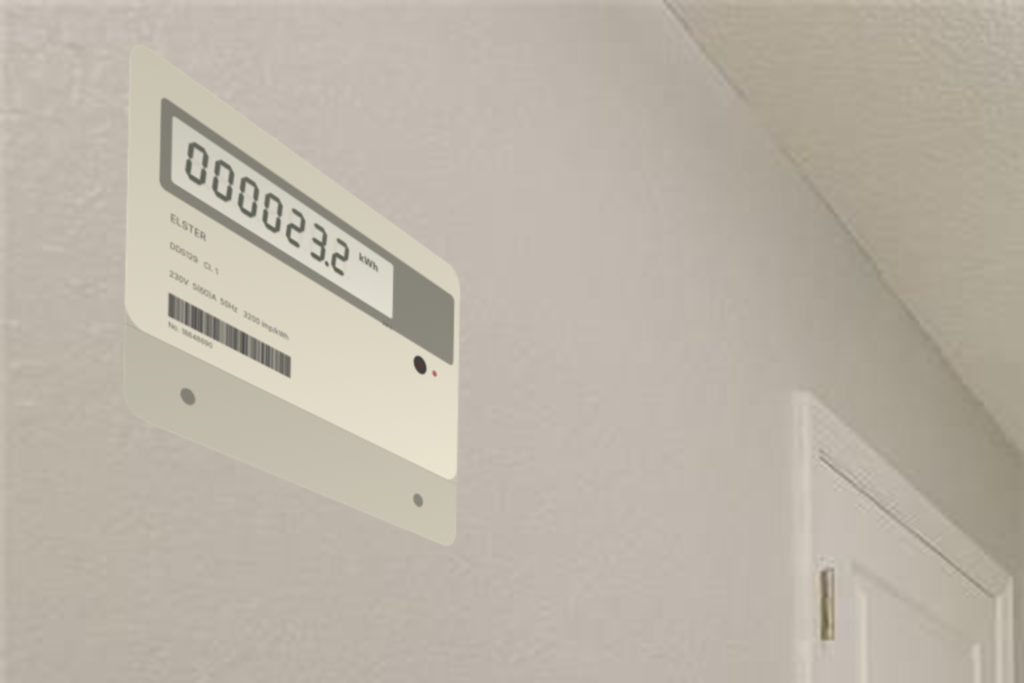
value=23.2 unit=kWh
